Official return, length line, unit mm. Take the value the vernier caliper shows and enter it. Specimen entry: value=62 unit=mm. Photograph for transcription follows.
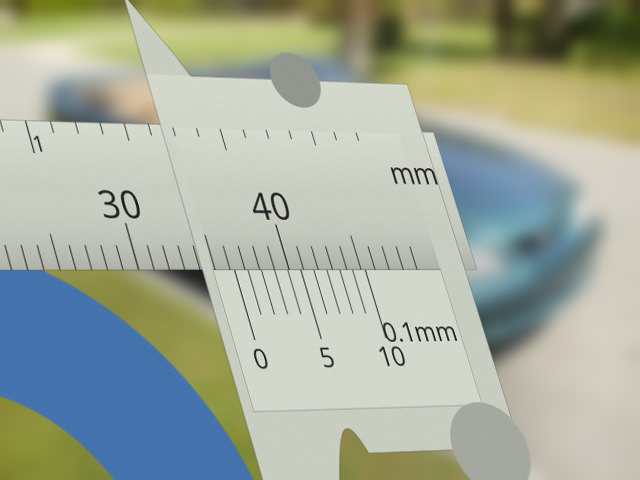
value=36.3 unit=mm
